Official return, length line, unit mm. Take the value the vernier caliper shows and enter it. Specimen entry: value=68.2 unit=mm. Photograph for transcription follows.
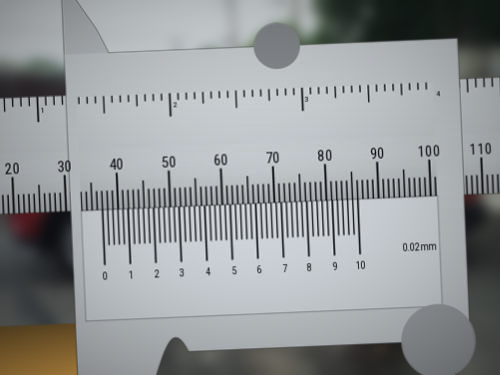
value=37.0 unit=mm
